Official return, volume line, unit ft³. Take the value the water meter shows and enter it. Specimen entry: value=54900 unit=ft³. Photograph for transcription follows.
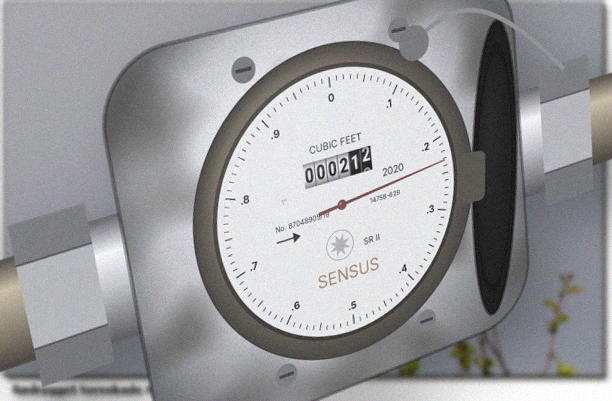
value=212.23 unit=ft³
